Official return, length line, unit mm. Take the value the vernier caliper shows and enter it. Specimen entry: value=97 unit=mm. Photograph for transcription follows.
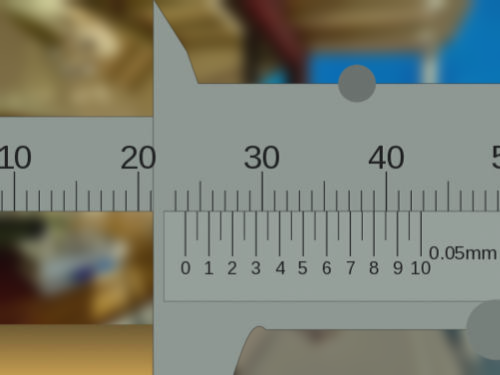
value=23.8 unit=mm
